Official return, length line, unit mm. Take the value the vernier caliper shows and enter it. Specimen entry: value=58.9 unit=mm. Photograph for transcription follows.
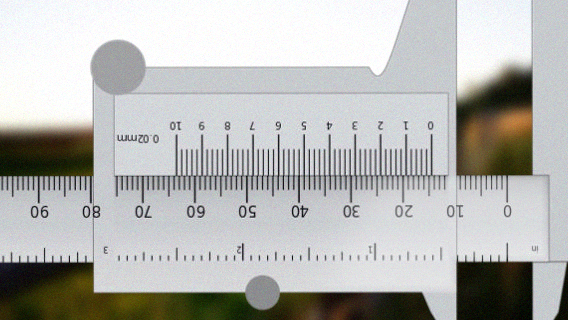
value=14.5 unit=mm
